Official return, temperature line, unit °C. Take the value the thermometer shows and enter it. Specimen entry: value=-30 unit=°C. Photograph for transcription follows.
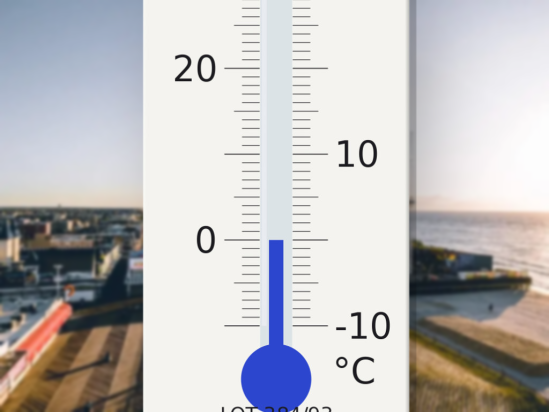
value=0 unit=°C
